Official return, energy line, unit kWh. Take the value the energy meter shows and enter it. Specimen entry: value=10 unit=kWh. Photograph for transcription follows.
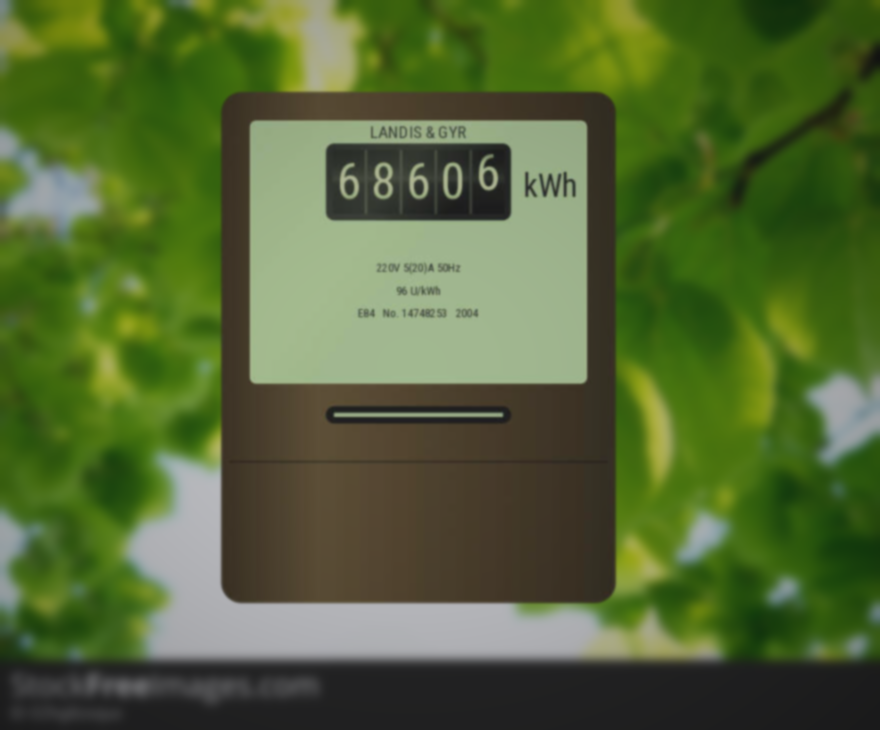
value=68606 unit=kWh
